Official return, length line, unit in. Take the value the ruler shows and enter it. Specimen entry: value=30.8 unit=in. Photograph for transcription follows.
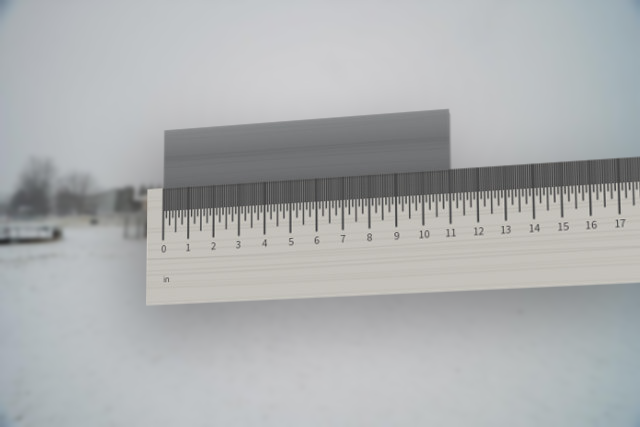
value=11 unit=in
